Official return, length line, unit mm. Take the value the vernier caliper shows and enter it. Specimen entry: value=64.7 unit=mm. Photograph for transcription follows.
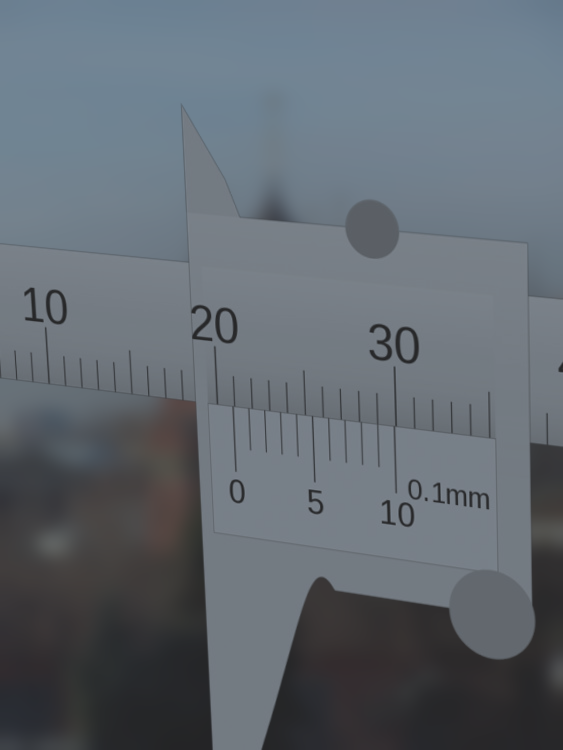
value=20.9 unit=mm
